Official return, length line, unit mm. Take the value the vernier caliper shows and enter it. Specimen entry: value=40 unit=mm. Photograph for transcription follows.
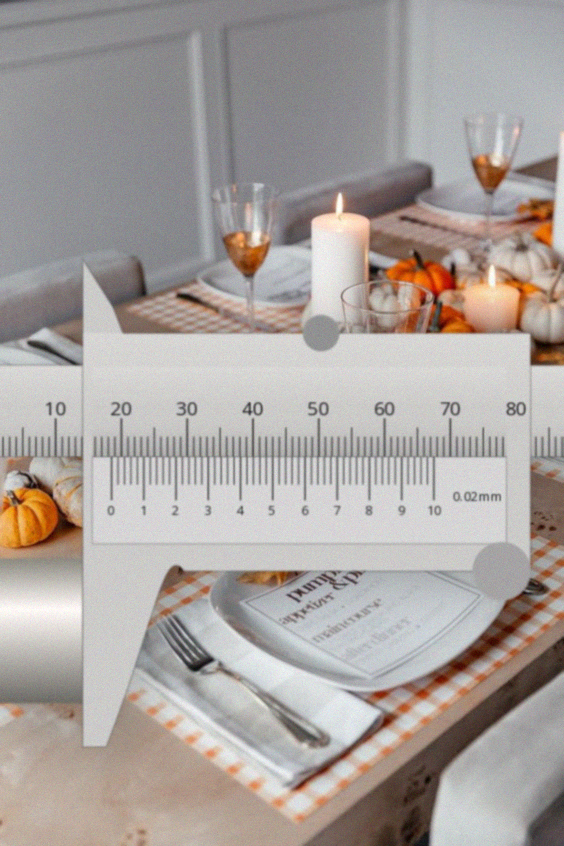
value=18.5 unit=mm
